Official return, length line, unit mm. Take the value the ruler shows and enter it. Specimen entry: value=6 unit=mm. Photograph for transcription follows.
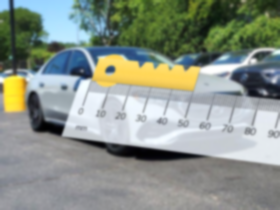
value=50 unit=mm
